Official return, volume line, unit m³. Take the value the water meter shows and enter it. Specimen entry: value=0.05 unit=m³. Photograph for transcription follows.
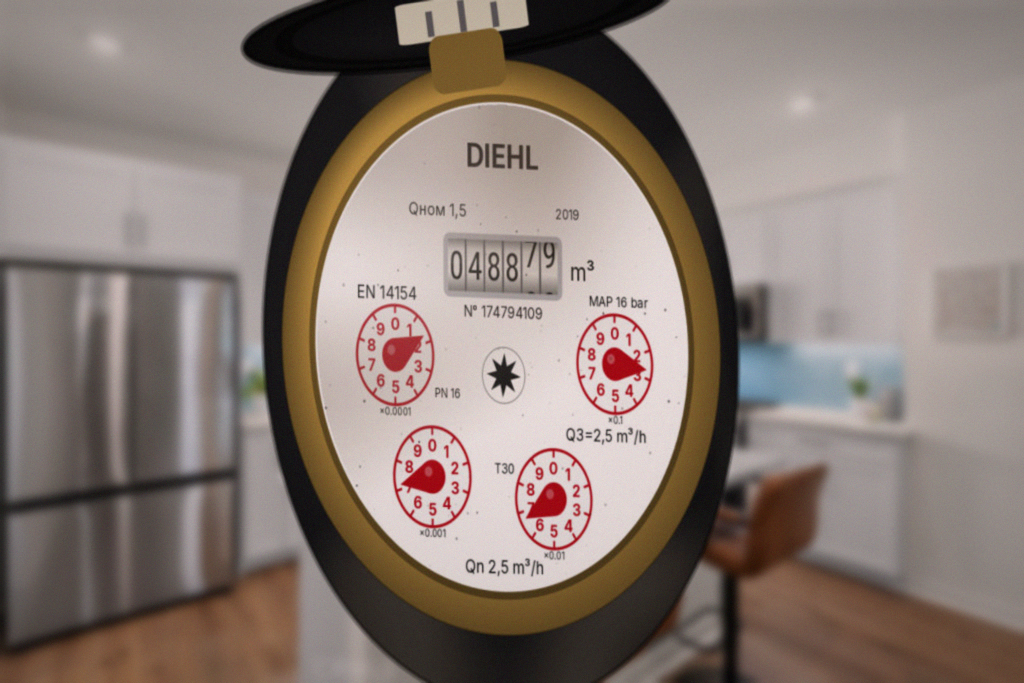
value=48879.2671 unit=m³
